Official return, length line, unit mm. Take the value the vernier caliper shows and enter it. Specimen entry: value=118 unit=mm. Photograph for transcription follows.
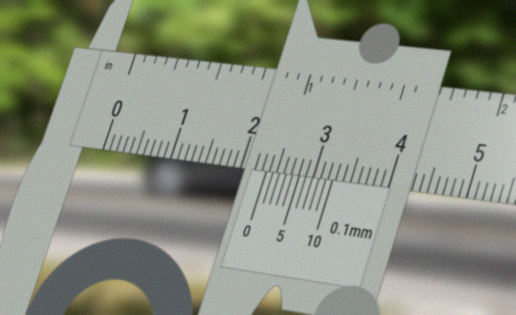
value=23.6 unit=mm
